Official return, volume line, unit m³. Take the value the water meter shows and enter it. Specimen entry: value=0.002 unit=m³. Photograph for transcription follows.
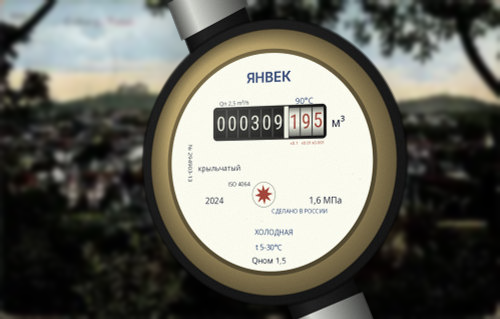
value=309.195 unit=m³
